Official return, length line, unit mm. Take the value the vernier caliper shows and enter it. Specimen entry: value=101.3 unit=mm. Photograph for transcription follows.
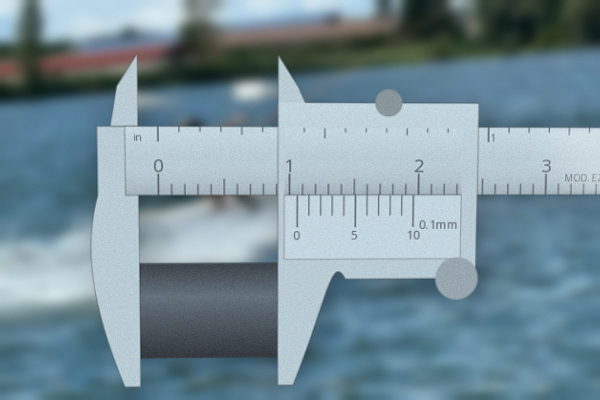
value=10.6 unit=mm
